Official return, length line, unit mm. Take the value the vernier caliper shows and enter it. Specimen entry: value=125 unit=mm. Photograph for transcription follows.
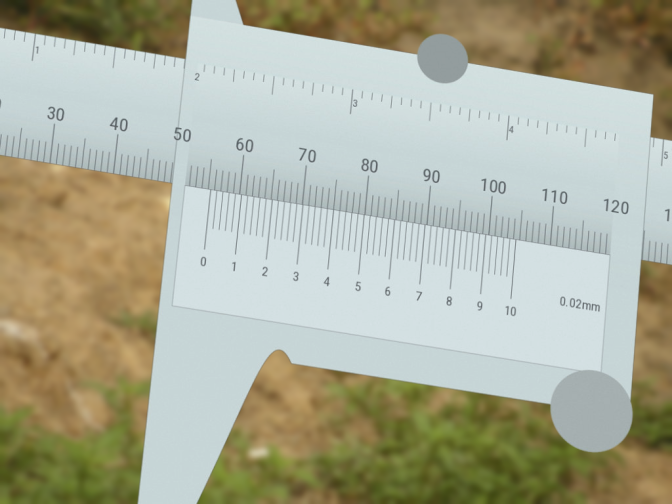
value=55.4 unit=mm
